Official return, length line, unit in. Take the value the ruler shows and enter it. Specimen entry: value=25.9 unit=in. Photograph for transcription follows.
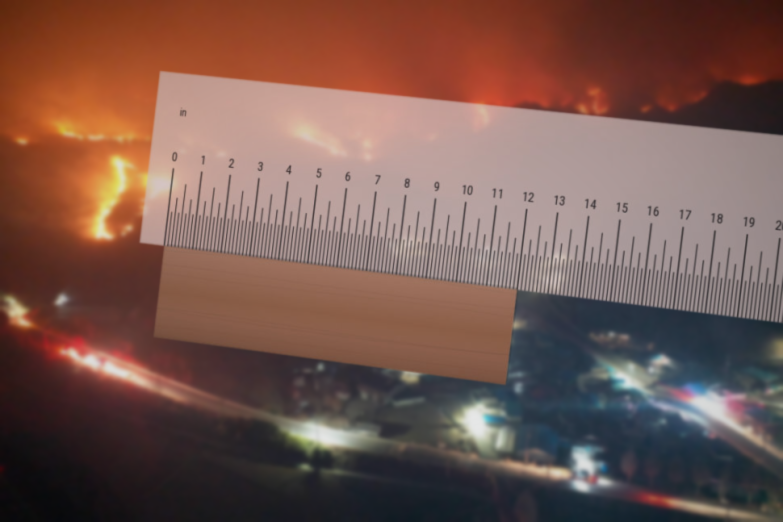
value=12 unit=in
